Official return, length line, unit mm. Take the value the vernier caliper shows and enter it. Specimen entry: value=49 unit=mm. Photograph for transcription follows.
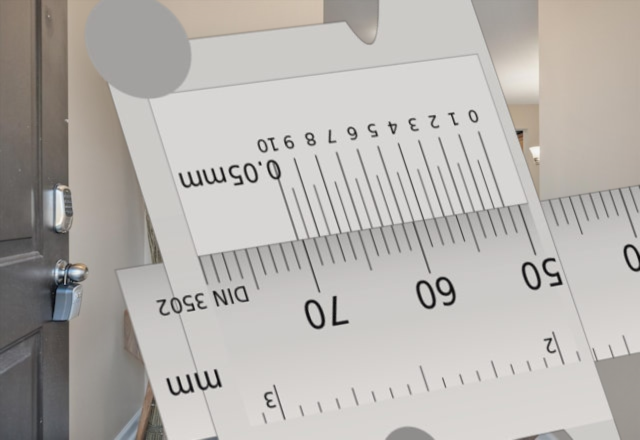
value=51.4 unit=mm
